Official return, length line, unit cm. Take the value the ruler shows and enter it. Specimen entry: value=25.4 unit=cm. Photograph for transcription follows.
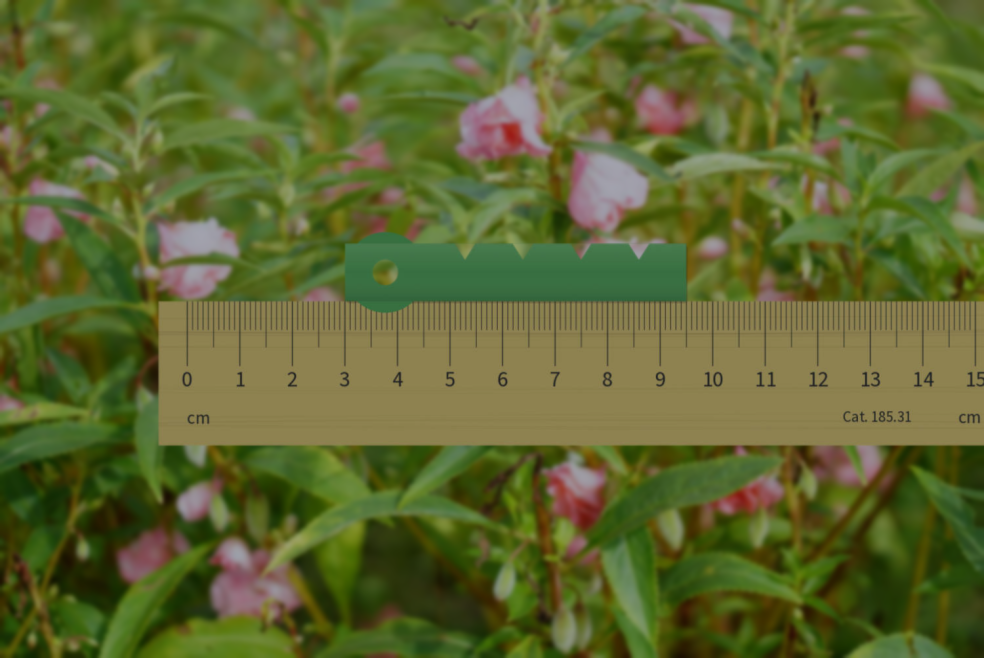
value=6.5 unit=cm
